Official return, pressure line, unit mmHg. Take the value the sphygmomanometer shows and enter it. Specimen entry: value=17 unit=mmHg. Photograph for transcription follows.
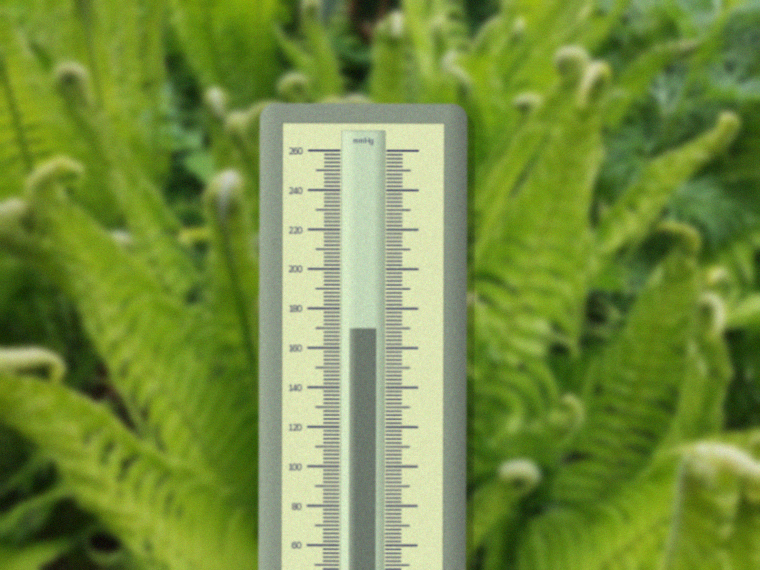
value=170 unit=mmHg
